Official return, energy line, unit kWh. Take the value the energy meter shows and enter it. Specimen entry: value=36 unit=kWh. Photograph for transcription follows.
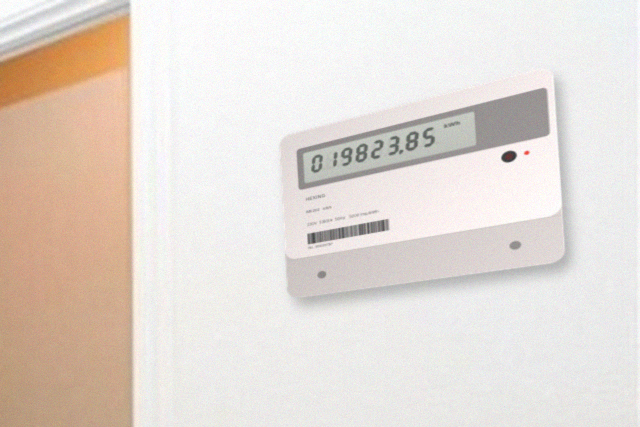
value=19823.85 unit=kWh
